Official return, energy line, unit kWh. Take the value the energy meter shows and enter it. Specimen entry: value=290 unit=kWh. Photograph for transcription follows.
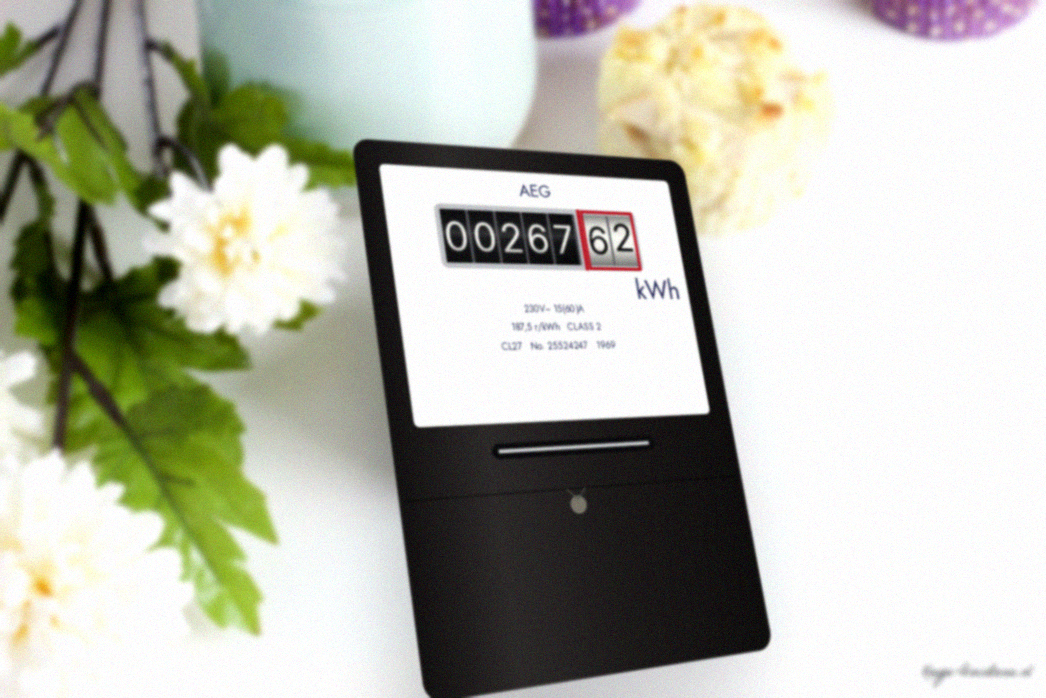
value=267.62 unit=kWh
